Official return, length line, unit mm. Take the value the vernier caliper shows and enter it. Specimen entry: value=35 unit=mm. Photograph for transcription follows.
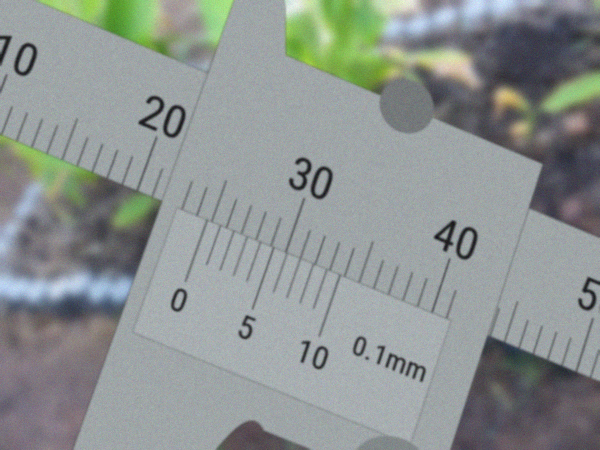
value=24.7 unit=mm
